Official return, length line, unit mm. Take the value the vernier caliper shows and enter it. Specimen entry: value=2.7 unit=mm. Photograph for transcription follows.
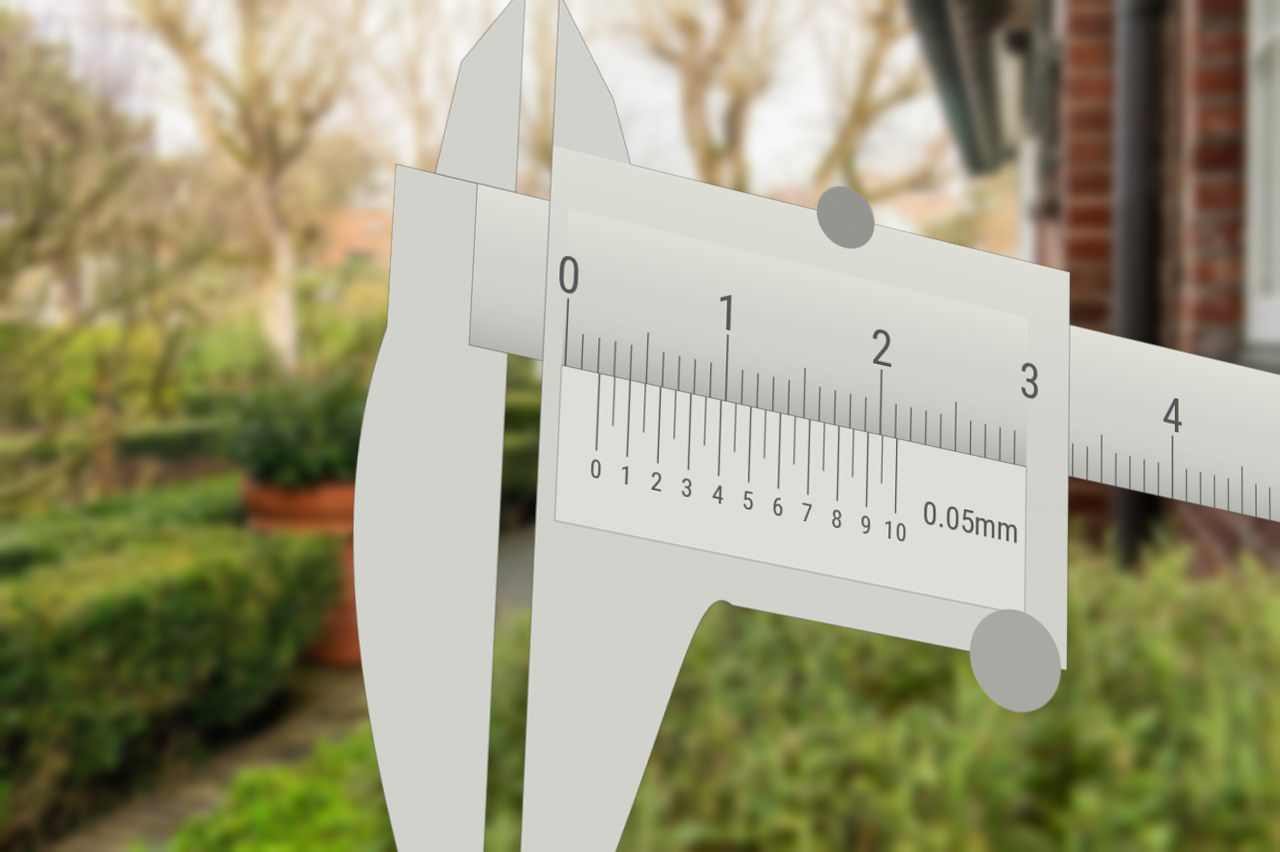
value=2.1 unit=mm
